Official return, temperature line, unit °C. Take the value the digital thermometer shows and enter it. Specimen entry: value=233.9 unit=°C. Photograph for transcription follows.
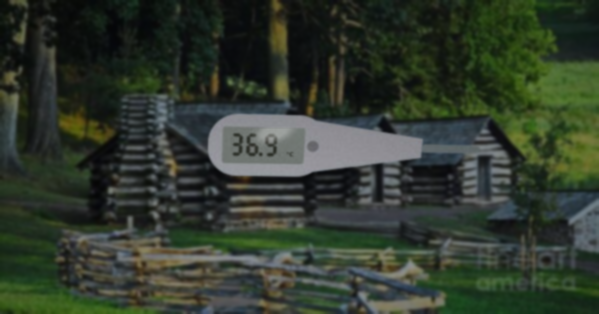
value=36.9 unit=°C
